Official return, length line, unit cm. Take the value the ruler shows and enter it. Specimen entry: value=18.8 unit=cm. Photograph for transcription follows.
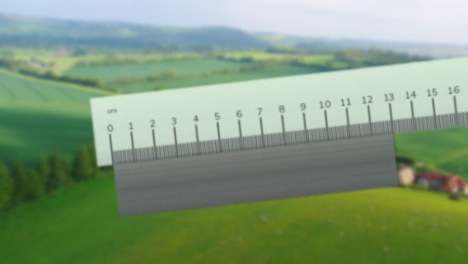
value=13 unit=cm
